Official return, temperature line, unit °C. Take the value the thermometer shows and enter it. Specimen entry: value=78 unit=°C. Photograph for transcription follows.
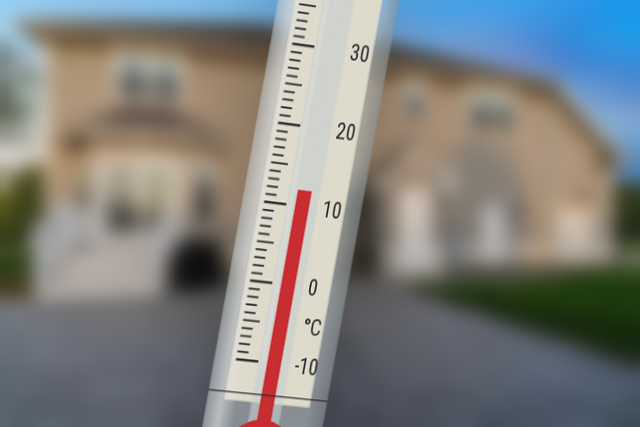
value=12 unit=°C
